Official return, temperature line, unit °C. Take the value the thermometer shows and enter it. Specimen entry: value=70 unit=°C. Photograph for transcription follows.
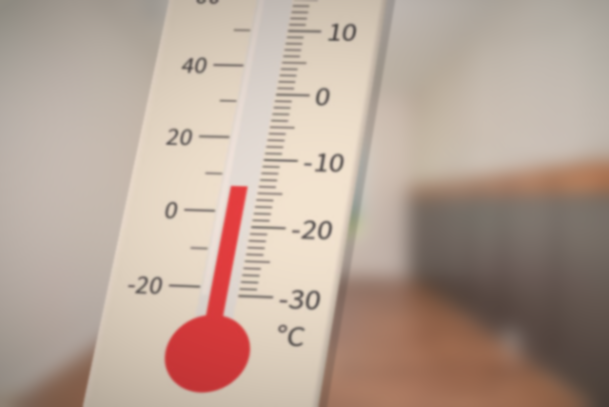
value=-14 unit=°C
